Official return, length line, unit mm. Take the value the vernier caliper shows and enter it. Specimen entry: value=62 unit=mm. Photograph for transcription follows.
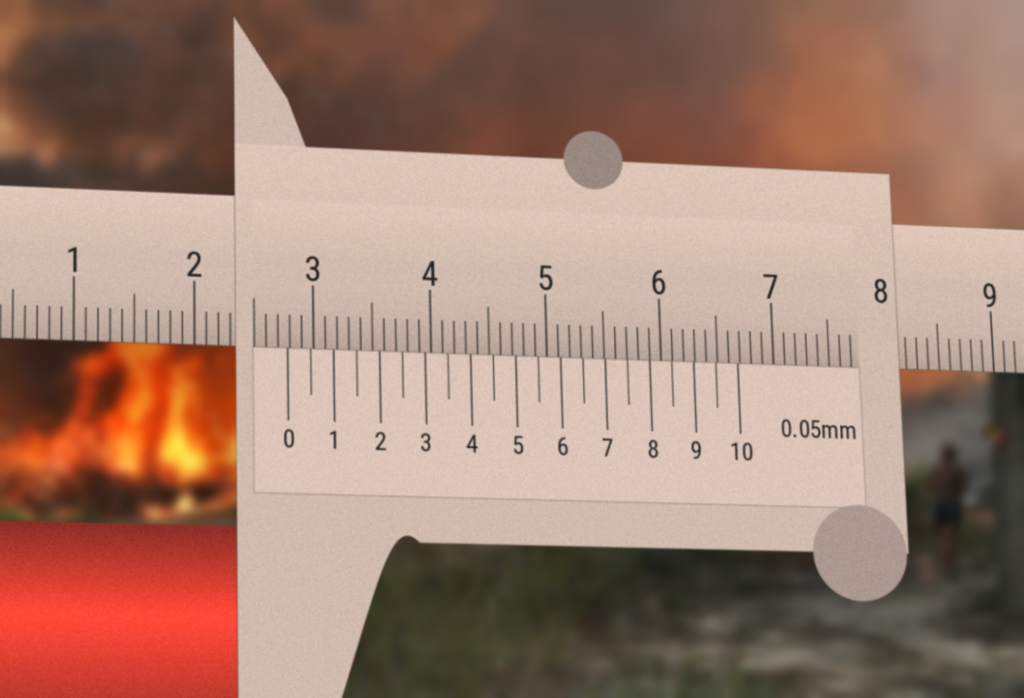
value=27.8 unit=mm
